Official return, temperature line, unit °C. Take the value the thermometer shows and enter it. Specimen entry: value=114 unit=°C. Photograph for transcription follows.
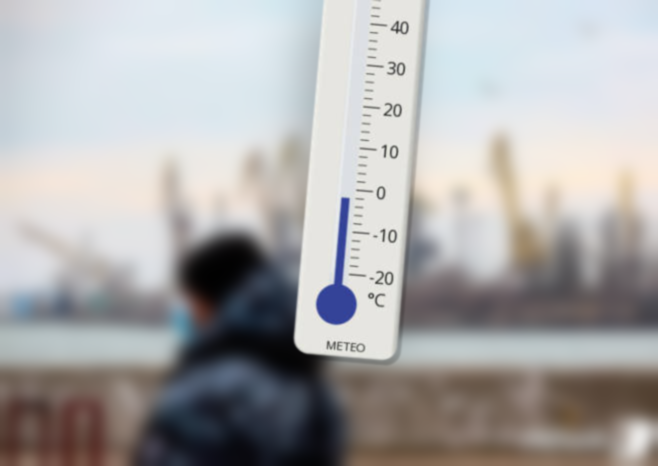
value=-2 unit=°C
